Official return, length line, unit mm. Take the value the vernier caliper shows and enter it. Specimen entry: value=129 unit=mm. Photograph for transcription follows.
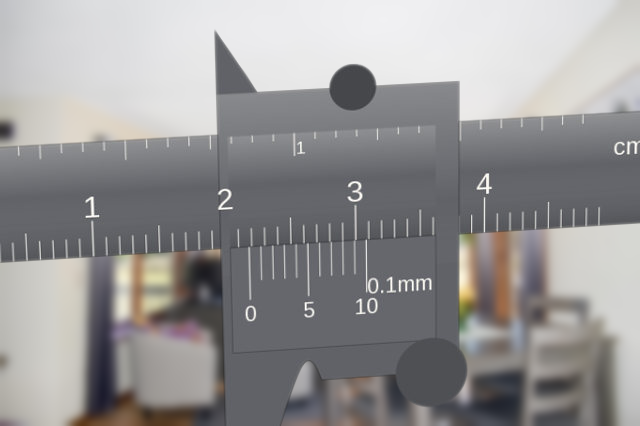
value=21.8 unit=mm
